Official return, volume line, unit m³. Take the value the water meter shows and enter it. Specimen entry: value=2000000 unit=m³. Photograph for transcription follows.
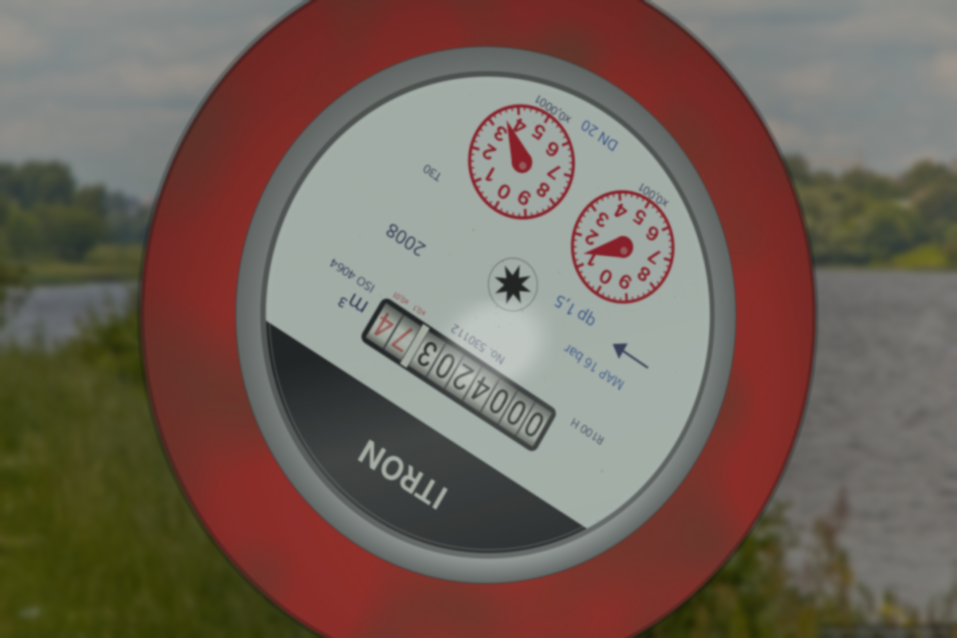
value=4203.7413 unit=m³
